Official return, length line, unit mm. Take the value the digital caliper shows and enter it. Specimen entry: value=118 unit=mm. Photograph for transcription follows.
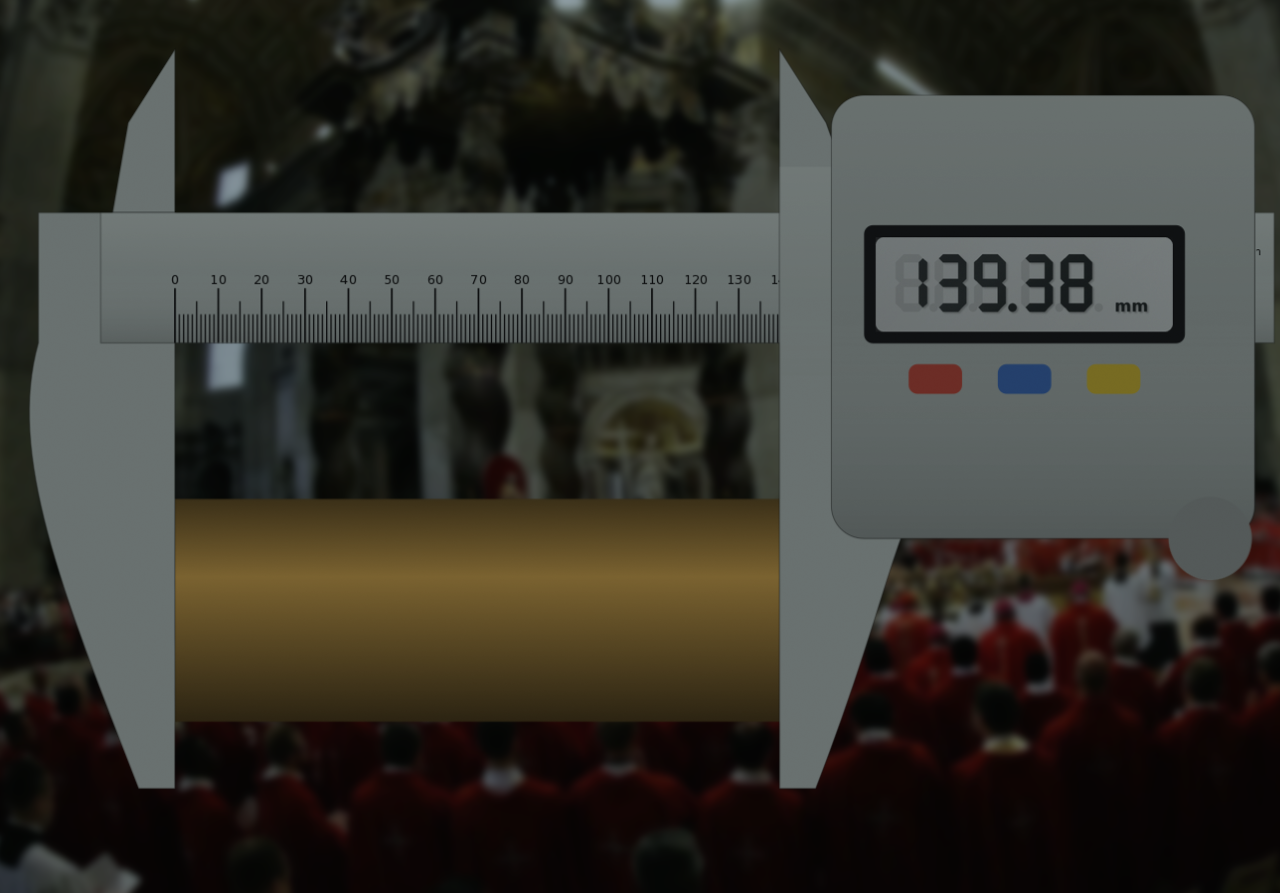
value=139.38 unit=mm
